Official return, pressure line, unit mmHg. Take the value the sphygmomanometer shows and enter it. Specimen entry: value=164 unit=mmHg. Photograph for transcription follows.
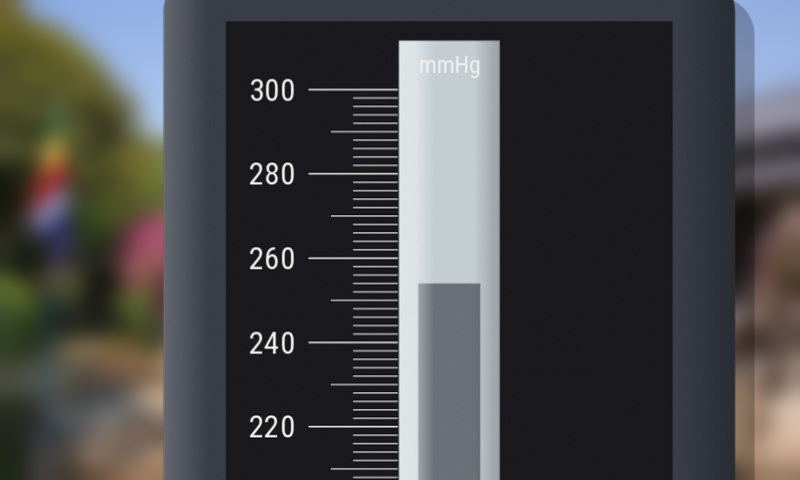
value=254 unit=mmHg
